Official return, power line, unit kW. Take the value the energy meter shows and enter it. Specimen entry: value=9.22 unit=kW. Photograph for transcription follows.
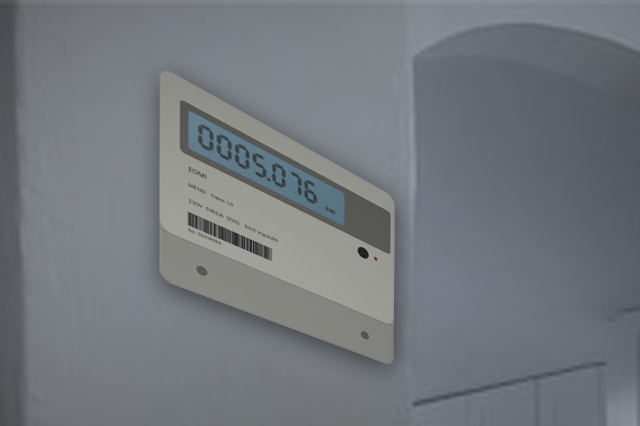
value=5.076 unit=kW
